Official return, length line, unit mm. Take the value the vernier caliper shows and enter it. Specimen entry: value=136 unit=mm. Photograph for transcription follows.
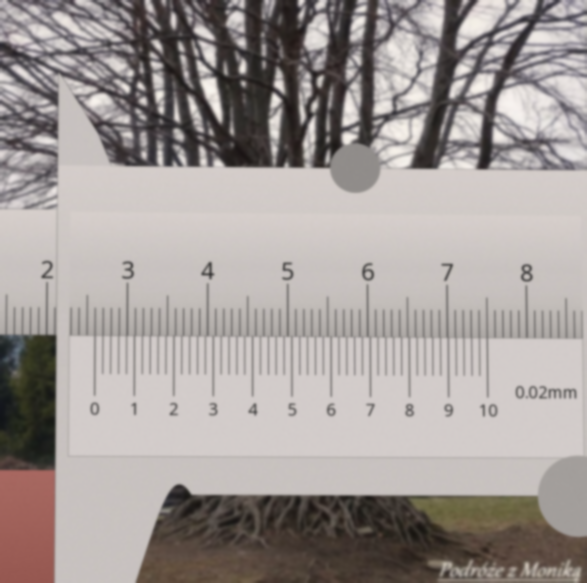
value=26.0 unit=mm
